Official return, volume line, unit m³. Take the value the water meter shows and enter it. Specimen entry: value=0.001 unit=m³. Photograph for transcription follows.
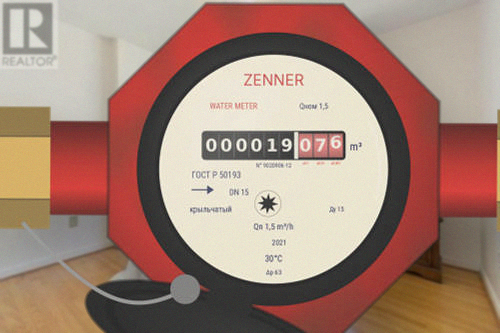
value=19.076 unit=m³
